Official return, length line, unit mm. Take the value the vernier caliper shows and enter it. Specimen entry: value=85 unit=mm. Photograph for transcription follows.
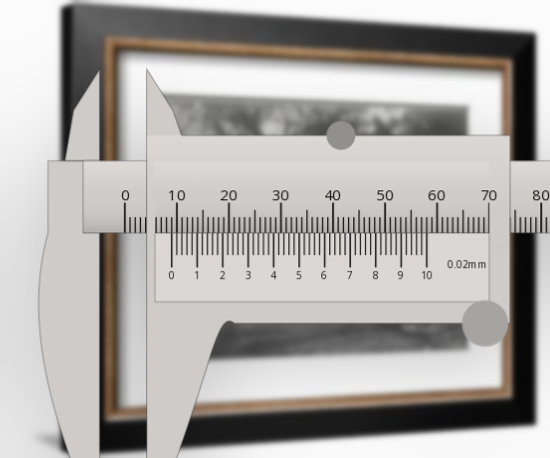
value=9.0 unit=mm
